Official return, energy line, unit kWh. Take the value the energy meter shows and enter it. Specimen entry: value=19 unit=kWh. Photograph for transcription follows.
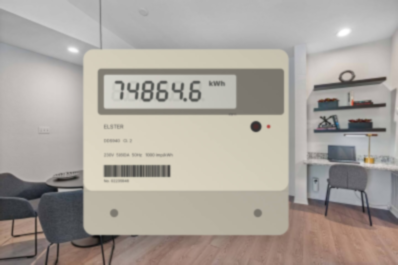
value=74864.6 unit=kWh
